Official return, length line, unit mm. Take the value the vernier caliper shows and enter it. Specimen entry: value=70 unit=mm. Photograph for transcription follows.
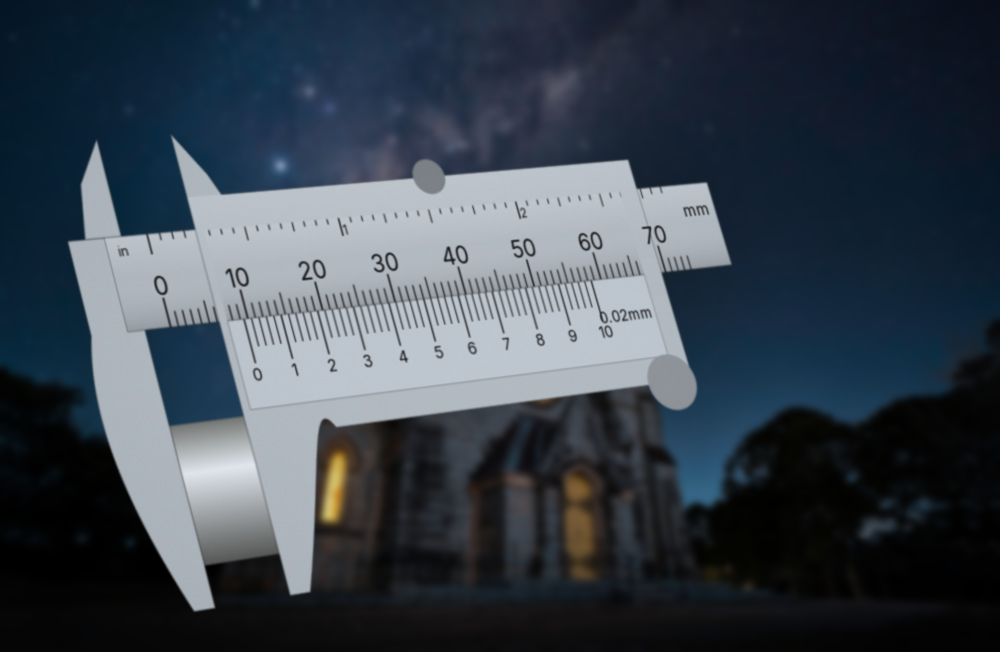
value=9.5 unit=mm
